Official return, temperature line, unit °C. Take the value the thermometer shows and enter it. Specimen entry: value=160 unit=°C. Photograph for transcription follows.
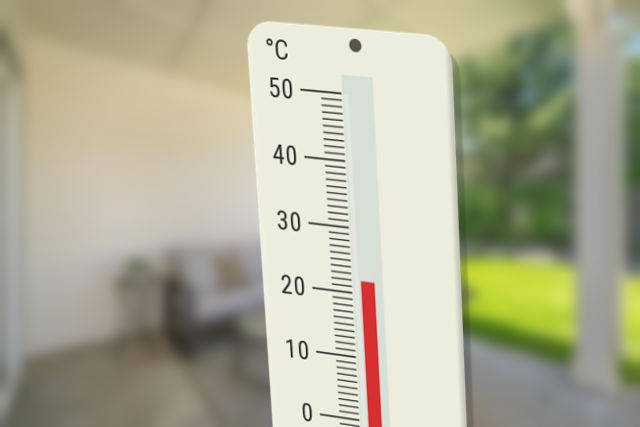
value=22 unit=°C
